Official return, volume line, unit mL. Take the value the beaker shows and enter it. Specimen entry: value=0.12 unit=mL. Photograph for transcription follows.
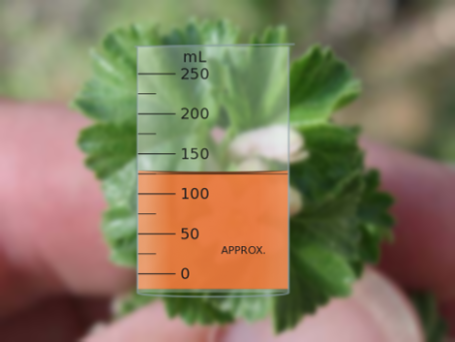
value=125 unit=mL
